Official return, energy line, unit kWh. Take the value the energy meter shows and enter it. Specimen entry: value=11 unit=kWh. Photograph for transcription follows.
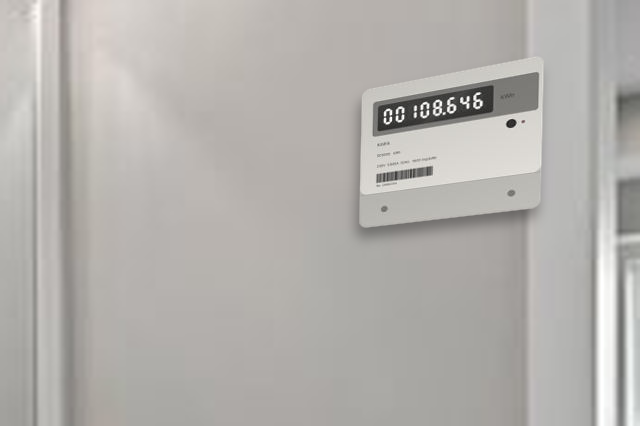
value=108.646 unit=kWh
